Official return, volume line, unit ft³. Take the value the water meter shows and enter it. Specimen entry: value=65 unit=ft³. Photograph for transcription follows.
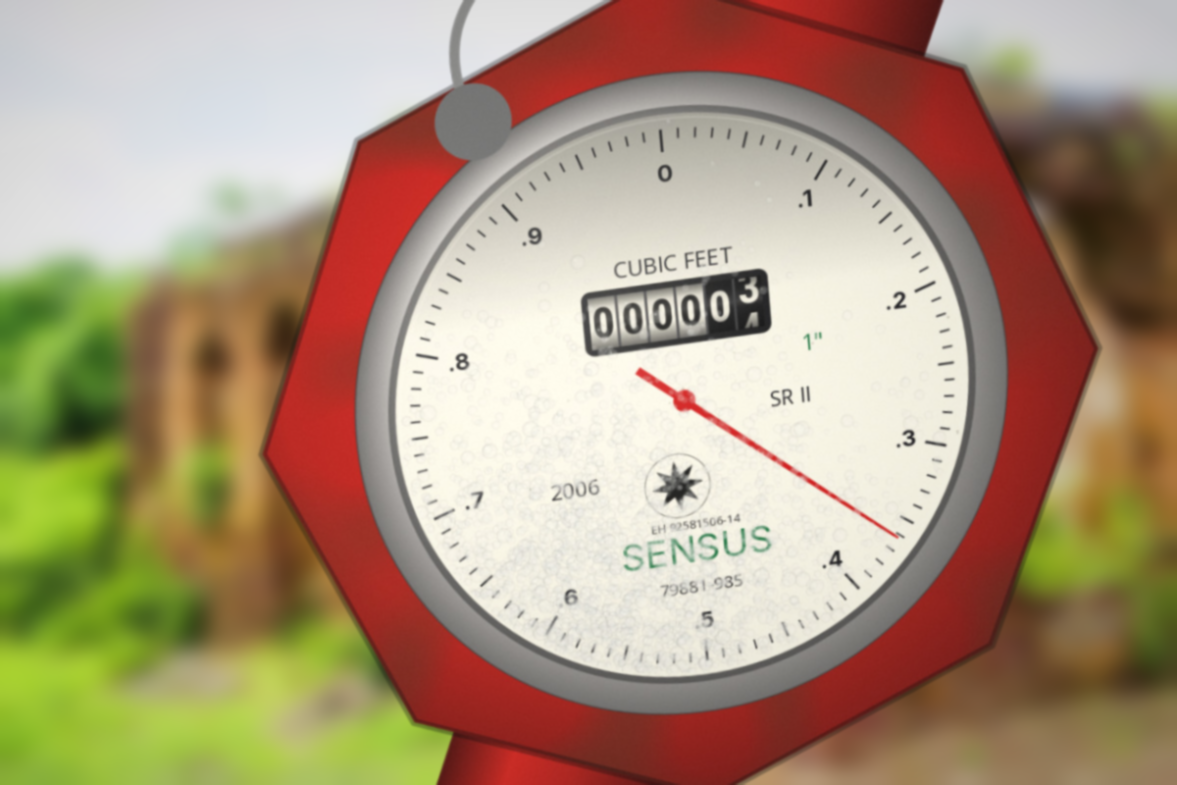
value=3.36 unit=ft³
